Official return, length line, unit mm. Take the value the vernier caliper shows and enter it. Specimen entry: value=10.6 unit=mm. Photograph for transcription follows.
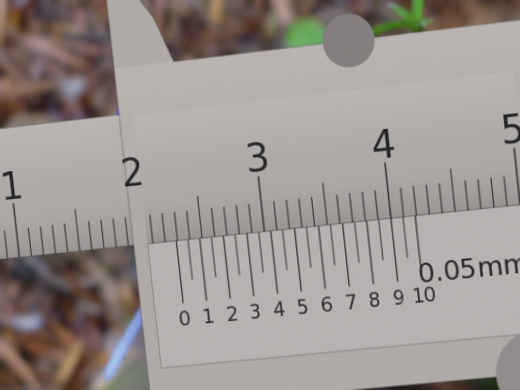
value=22.9 unit=mm
